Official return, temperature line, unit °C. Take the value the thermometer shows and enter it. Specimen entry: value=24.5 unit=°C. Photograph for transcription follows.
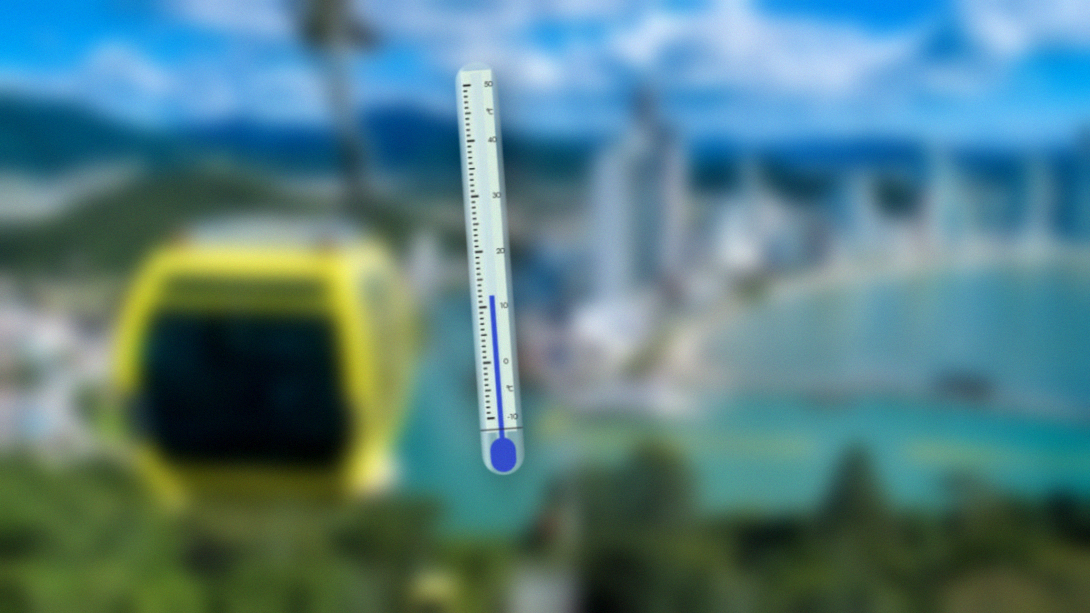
value=12 unit=°C
